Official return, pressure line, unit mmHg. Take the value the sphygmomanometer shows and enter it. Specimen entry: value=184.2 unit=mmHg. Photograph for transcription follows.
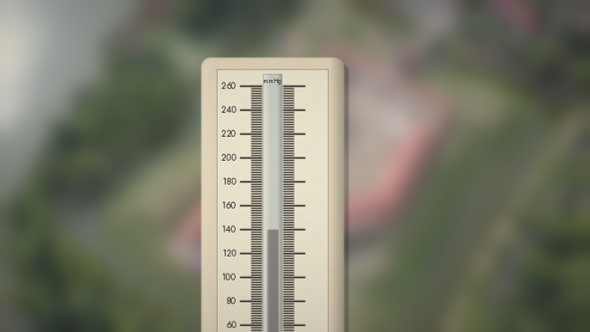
value=140 unit=mmHg
